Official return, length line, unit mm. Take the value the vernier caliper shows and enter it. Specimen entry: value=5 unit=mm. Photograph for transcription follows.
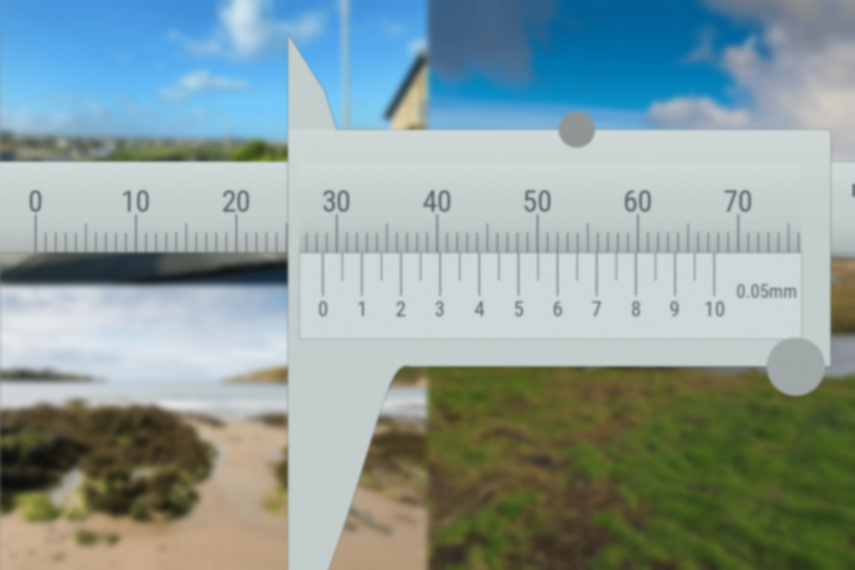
value=28.6 unit=mm
